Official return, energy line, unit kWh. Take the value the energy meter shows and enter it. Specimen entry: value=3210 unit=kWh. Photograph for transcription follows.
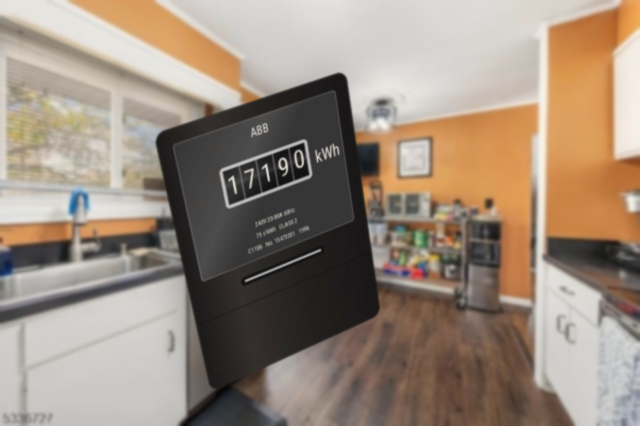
value=17190 unit=kWh
